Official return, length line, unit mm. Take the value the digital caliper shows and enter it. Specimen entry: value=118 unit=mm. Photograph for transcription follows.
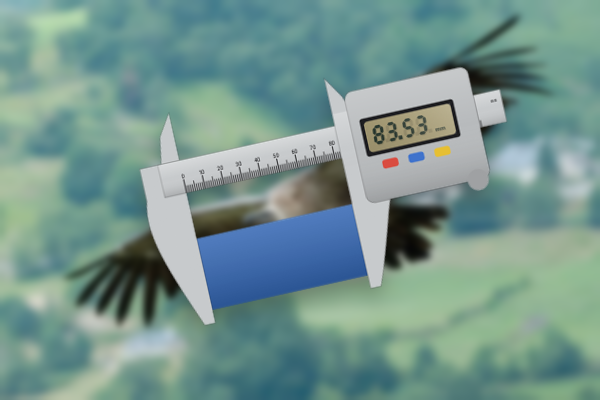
value=83.53 unit=mm
